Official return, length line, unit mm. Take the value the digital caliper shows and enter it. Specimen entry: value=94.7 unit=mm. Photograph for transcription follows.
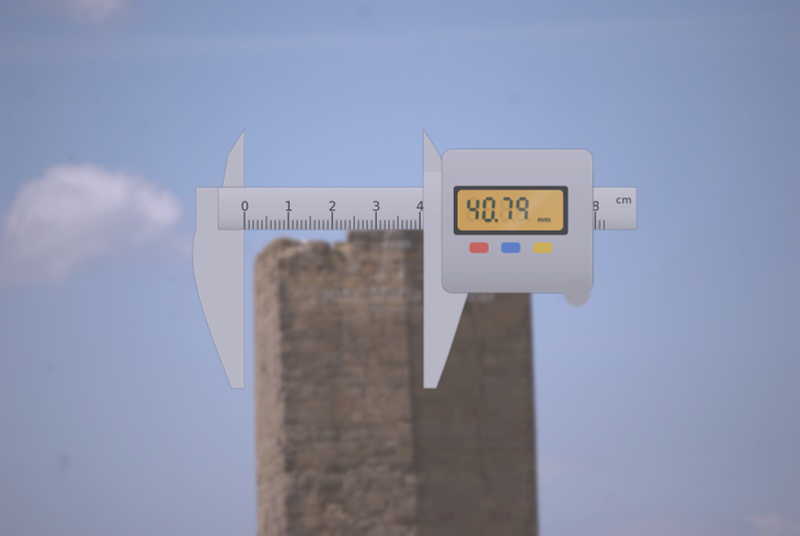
value=40.79 unit=mm
